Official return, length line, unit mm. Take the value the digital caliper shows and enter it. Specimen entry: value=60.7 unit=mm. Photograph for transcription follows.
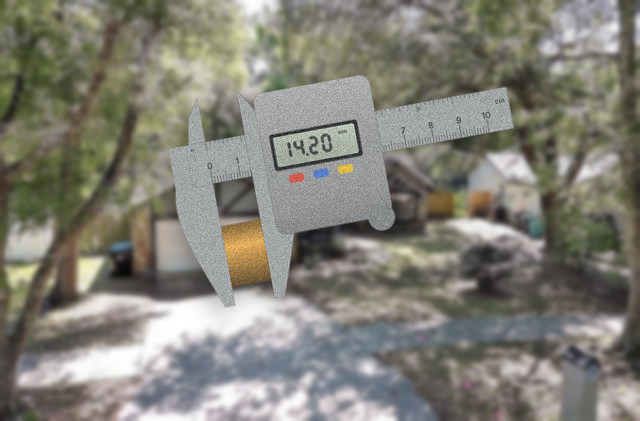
value=14.20 unit=mm
